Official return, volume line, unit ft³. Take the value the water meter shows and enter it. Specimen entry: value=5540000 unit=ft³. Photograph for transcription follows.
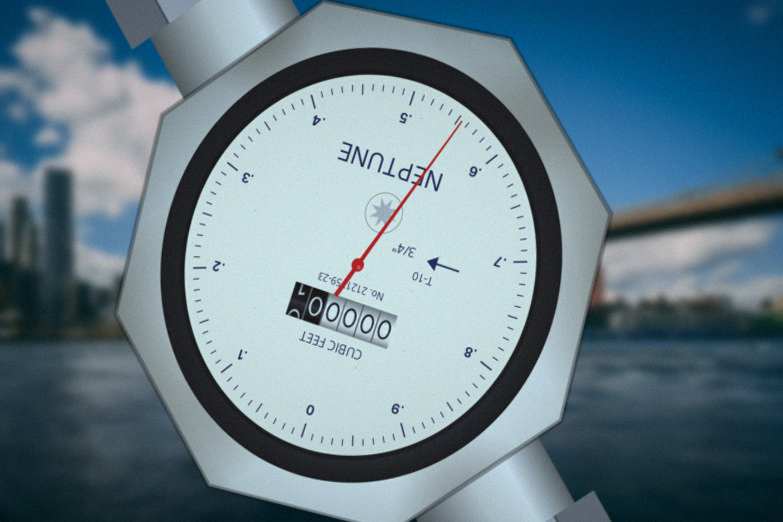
value=0.55 unit=ft³
